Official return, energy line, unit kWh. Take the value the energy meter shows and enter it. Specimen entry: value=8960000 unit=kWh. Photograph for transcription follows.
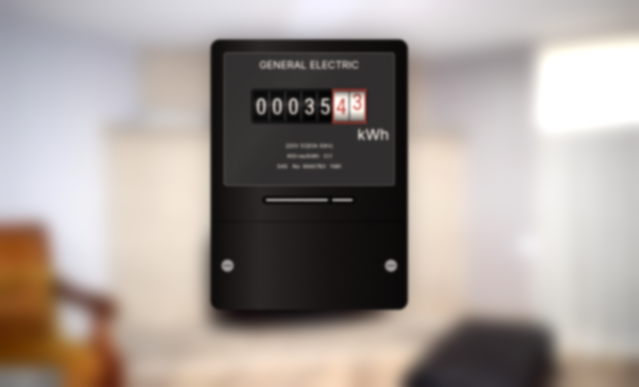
value=35.43 unit=kWh
